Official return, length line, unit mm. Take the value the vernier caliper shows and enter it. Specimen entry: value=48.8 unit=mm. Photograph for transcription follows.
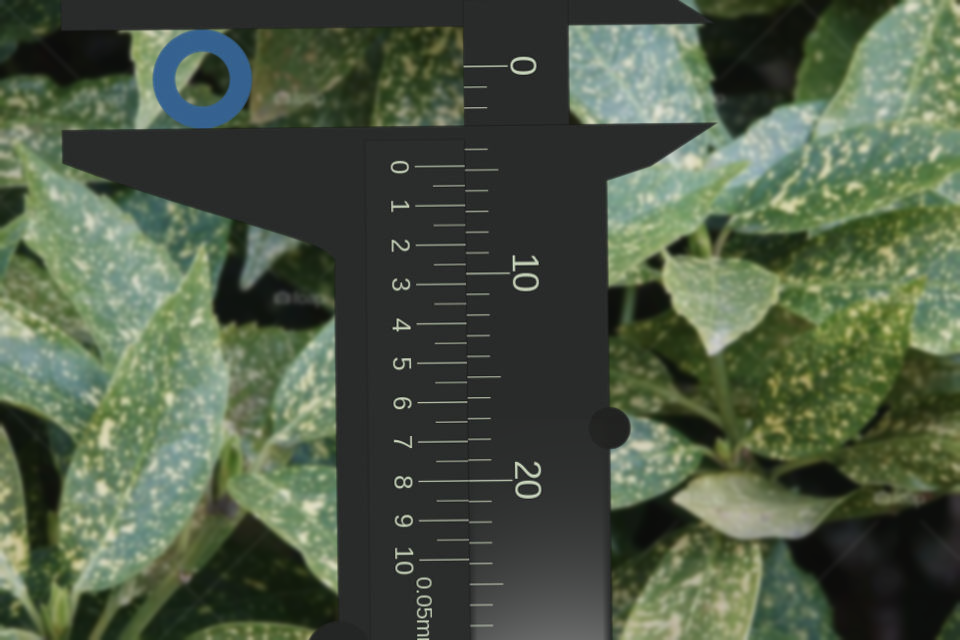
value=4.8 unit=mm
